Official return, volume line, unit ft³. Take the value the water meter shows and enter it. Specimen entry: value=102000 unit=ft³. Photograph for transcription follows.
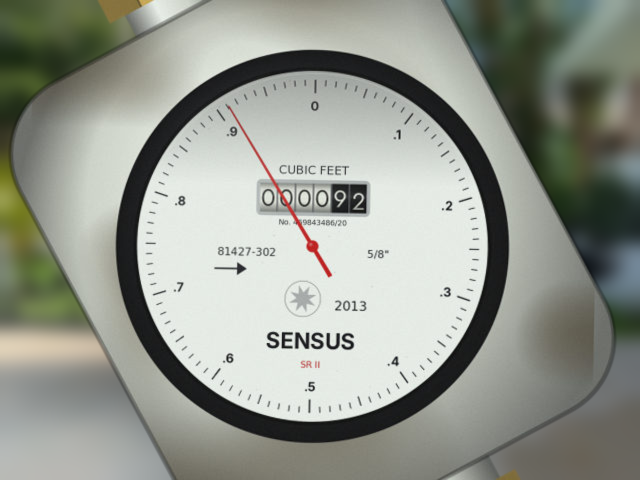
value=91.91 unit=ft³
